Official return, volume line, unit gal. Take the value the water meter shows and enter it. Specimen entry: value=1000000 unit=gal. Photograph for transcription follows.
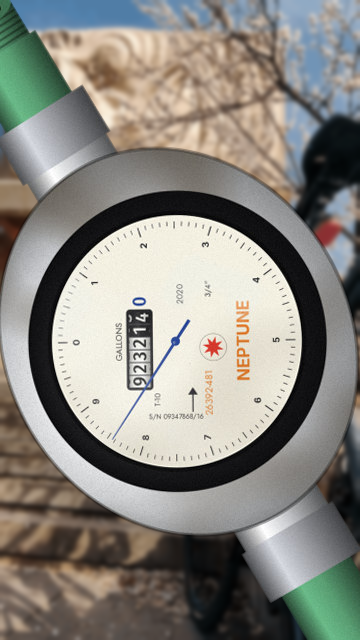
value=9232138.4 unit=gal
